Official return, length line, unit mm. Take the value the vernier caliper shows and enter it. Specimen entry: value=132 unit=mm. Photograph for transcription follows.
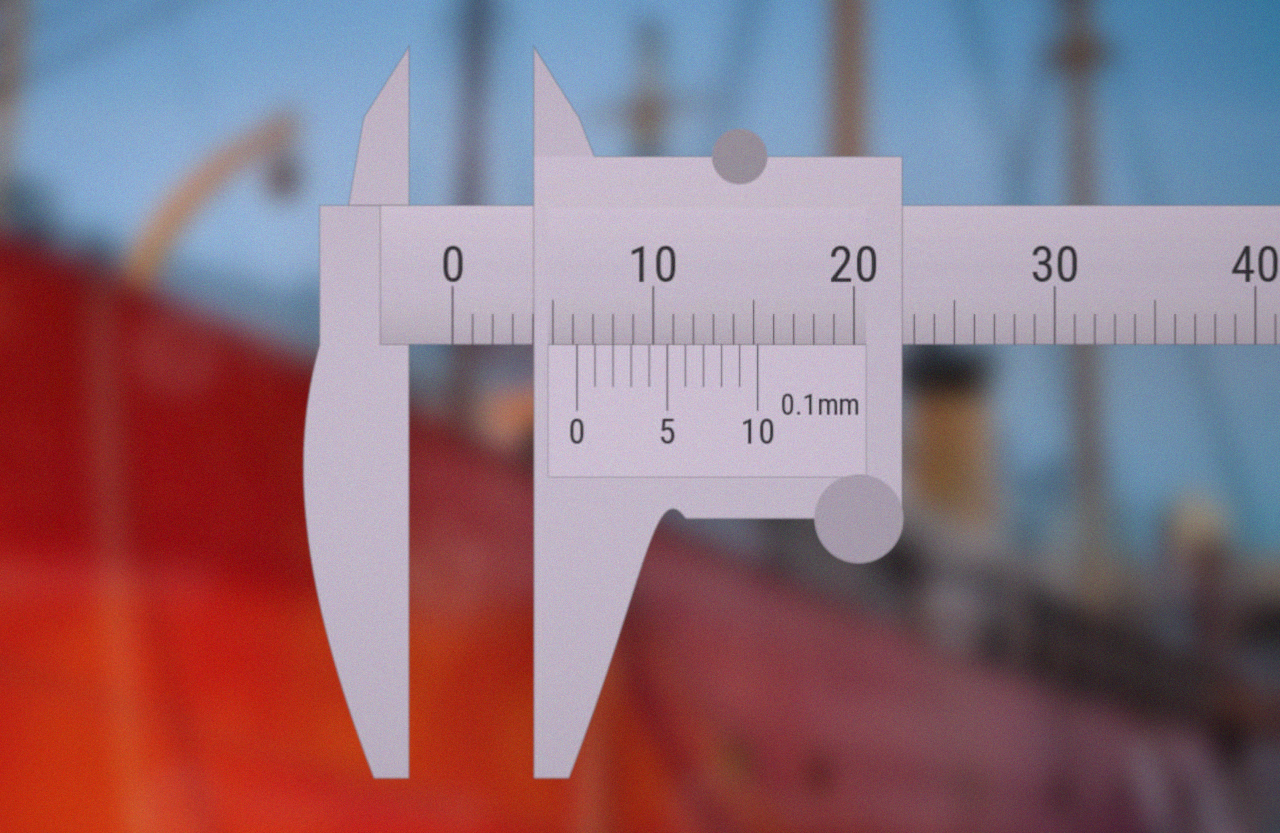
value=6.2 unit=mm
